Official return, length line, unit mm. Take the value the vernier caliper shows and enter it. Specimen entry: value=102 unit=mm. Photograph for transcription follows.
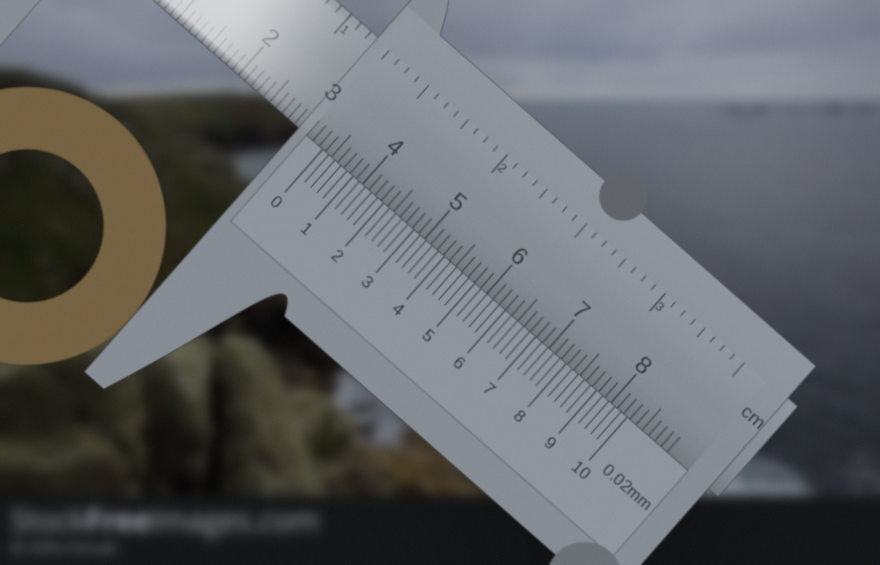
value=33.6 unit=mm
